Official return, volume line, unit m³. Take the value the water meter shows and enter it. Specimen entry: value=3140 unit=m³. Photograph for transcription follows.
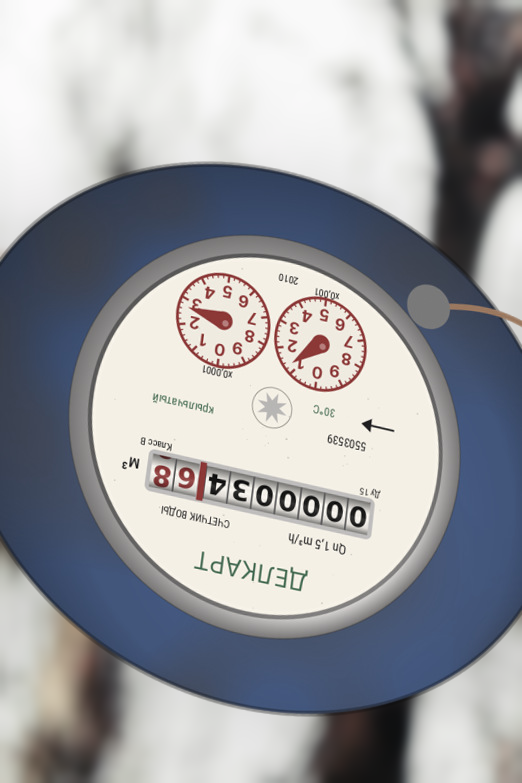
value=34.6812 unit=m³
